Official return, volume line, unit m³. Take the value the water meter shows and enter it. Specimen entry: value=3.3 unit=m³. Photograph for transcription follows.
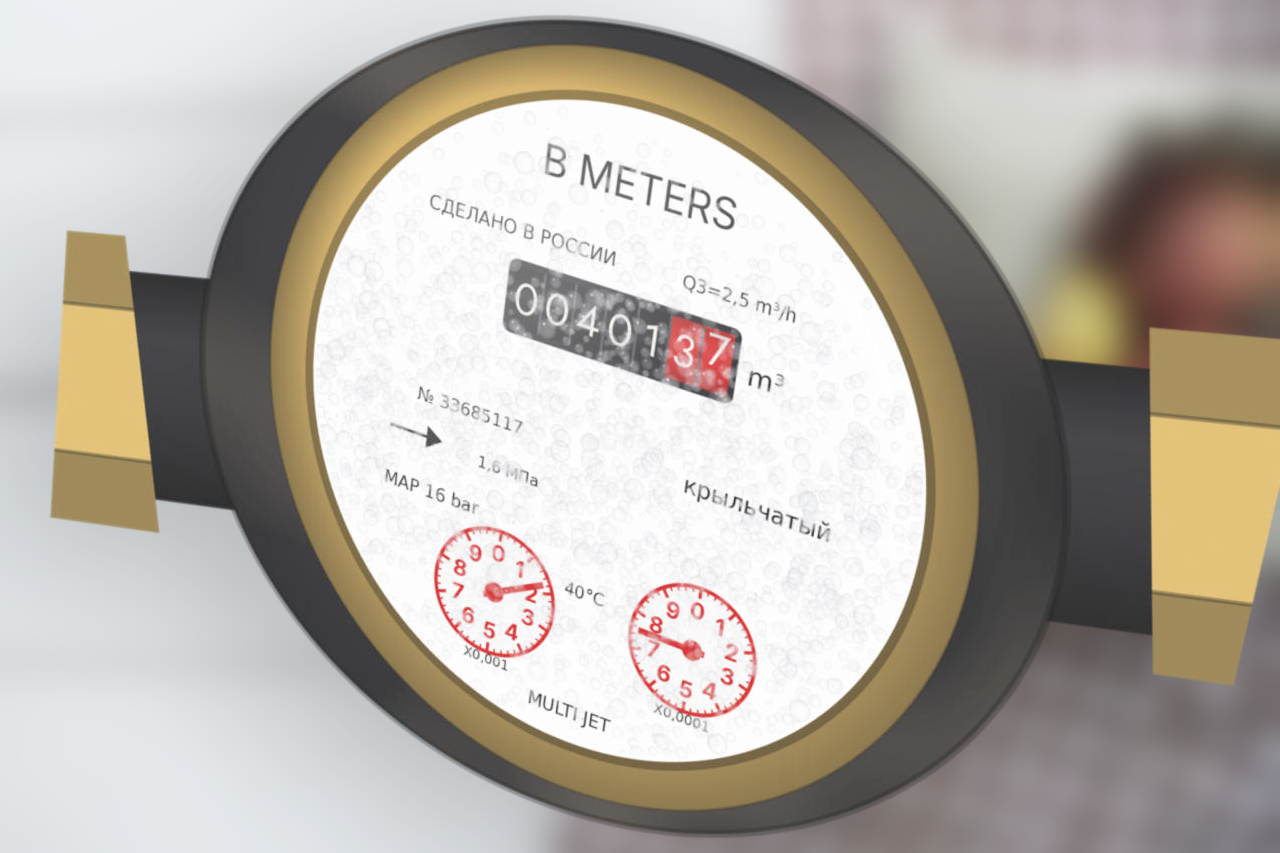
value=401.3717 unit=m³
